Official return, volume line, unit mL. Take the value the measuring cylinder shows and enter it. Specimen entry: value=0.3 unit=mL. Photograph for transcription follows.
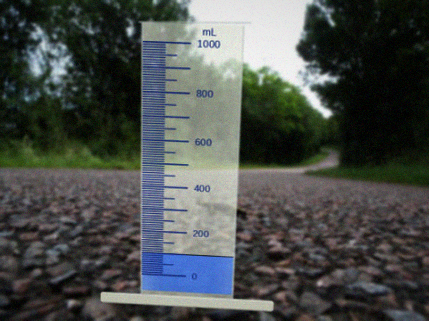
value=100 unit=mL
